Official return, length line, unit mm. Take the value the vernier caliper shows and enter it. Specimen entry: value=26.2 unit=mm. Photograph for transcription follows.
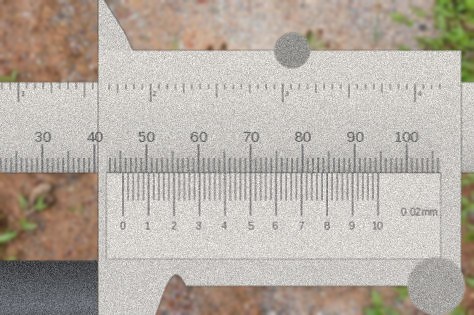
value=45.5 unit=mm
